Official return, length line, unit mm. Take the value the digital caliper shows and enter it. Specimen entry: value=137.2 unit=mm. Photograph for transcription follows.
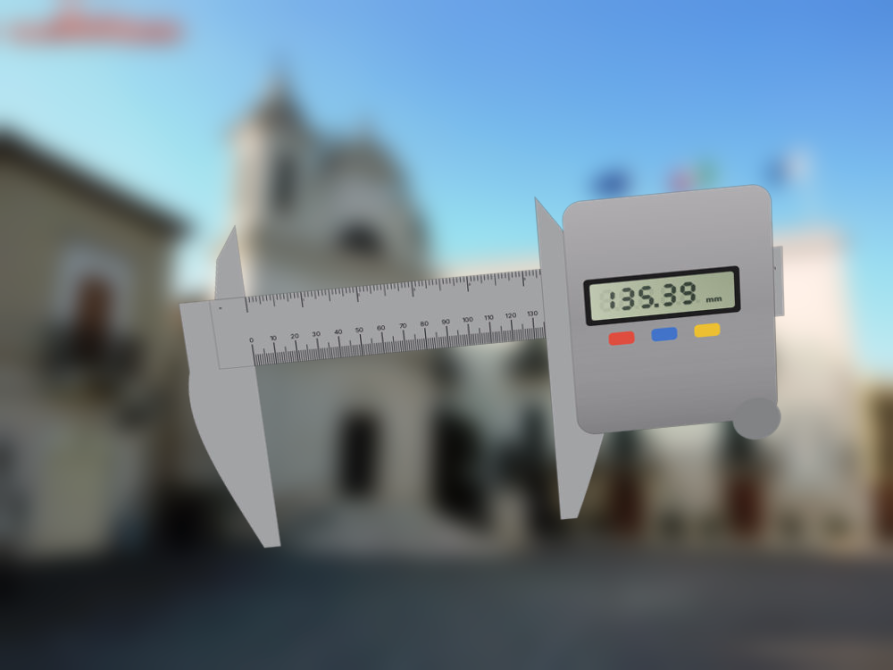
value=135.39 unit=mm
